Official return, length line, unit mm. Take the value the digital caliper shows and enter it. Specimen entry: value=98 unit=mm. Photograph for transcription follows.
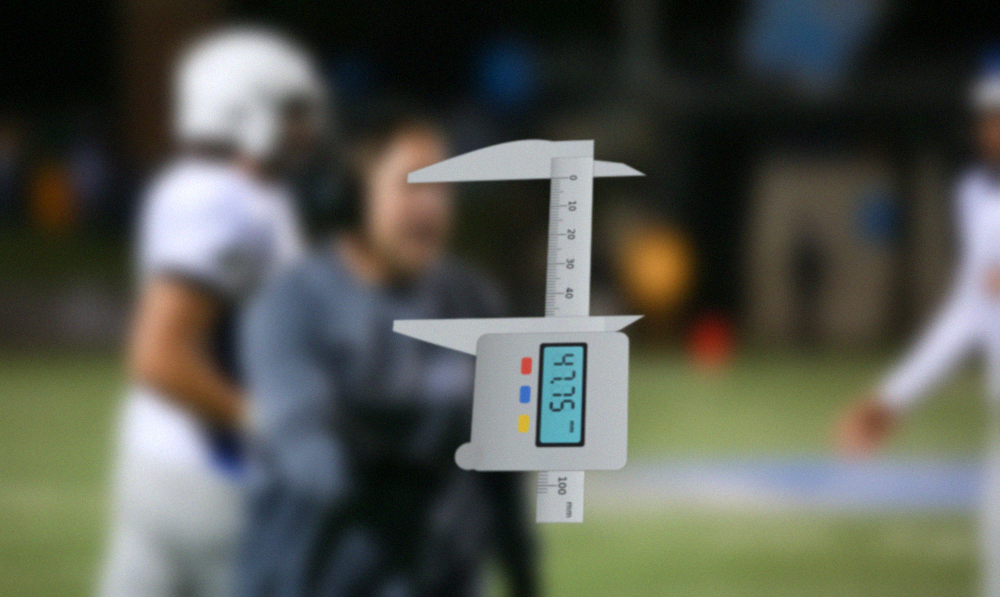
value=47.75 unit=mm
